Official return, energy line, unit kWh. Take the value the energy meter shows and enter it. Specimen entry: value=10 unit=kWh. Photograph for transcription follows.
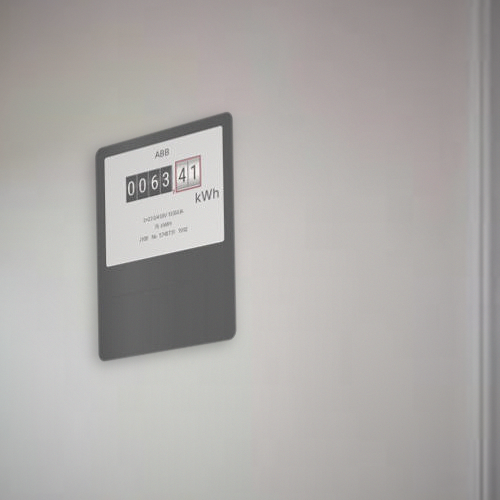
value=63.41 unit=kWh
